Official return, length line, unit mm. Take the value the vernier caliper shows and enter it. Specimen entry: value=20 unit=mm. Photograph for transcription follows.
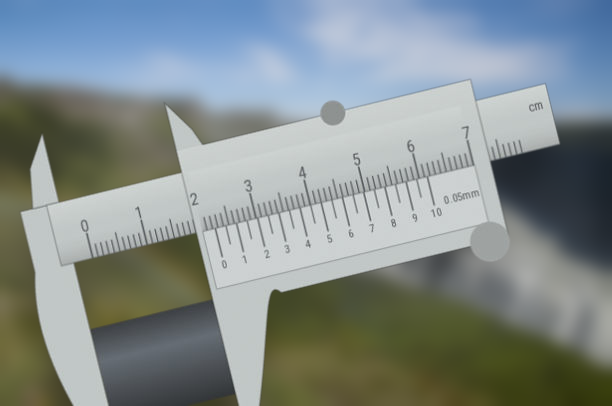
value=22.5 unit=mm
